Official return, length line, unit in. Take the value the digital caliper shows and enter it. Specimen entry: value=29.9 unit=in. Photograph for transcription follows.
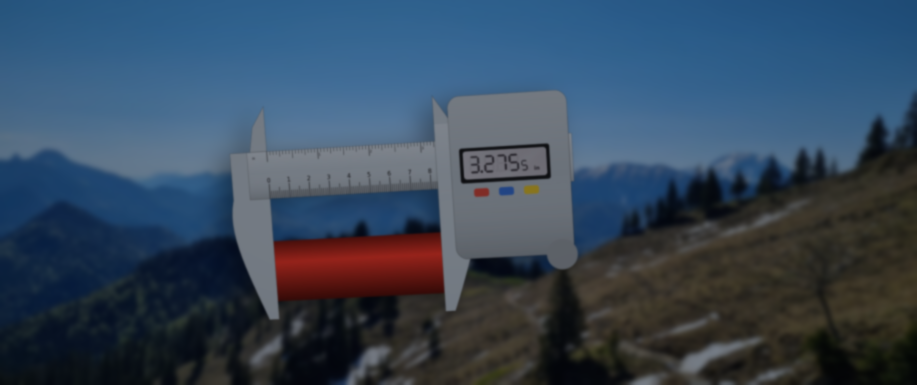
value=3.2755 unit=in
